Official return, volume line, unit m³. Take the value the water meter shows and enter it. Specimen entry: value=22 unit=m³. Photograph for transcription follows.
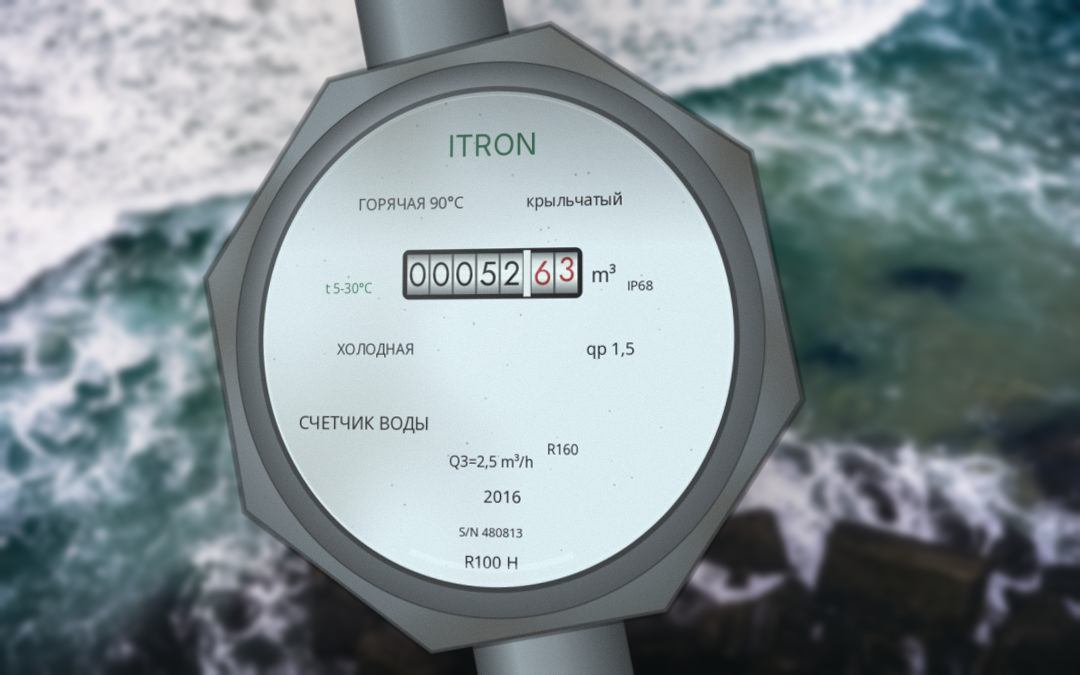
value=52.63 unit=m³
